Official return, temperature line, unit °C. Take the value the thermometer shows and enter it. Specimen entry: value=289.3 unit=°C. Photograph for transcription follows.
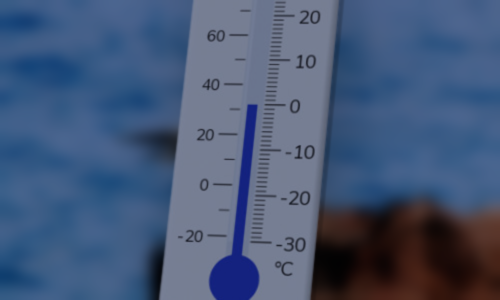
value=0 unit=°C
